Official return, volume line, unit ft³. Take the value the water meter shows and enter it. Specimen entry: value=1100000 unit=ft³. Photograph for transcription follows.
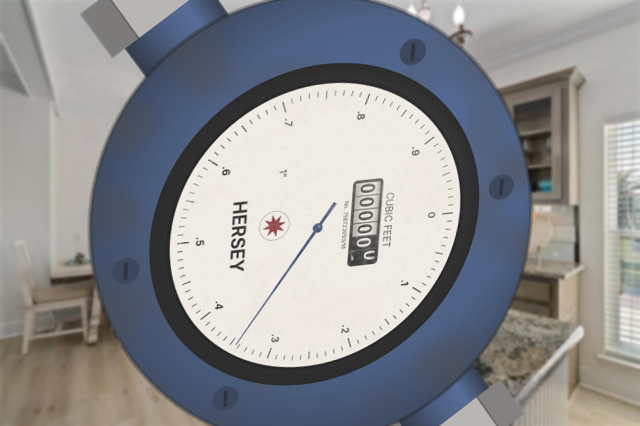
value=0.34 unit=ft³
